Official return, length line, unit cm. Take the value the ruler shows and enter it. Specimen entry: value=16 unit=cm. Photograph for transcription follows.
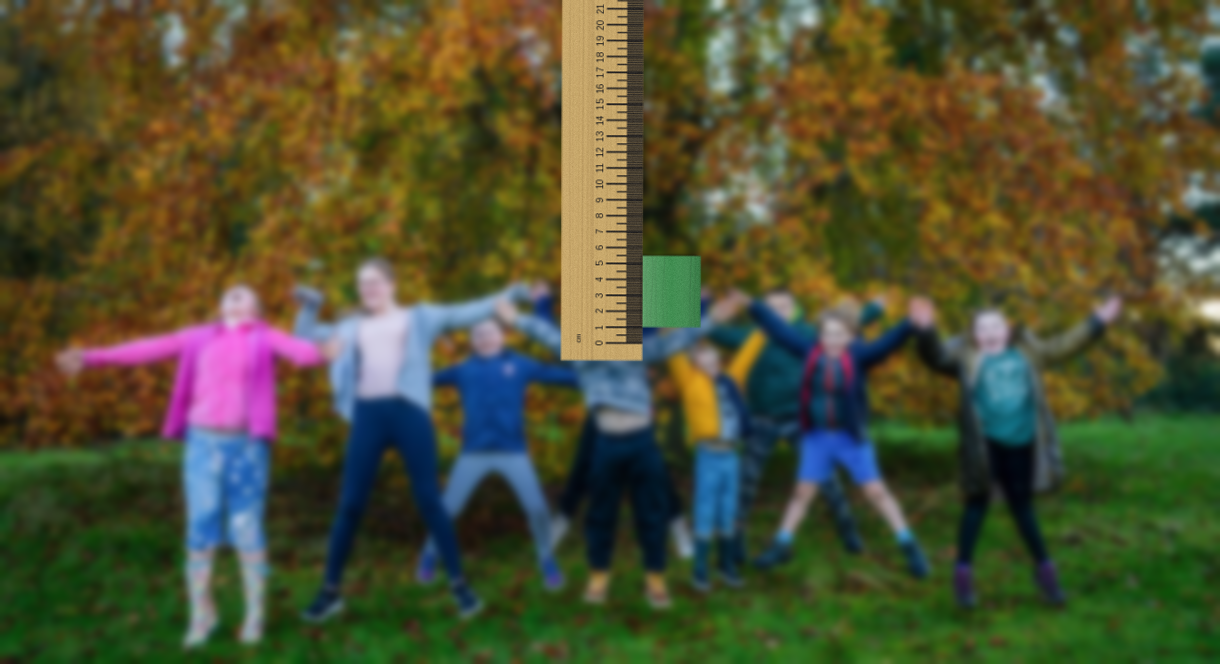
value=4.5 unit=cm
